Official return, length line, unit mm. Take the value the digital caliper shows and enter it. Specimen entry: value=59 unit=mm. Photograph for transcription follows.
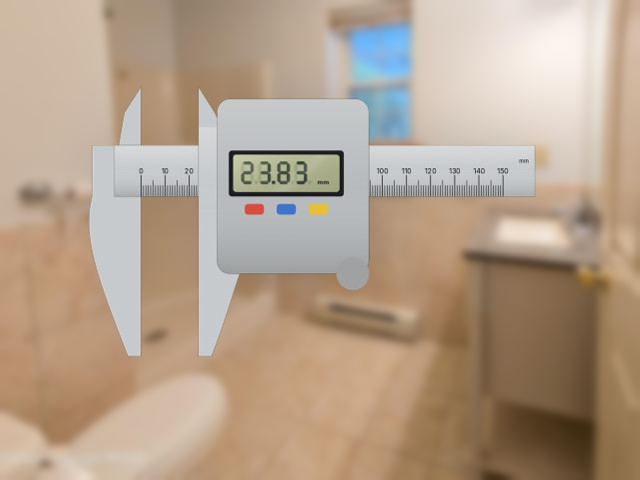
value=23.83 unit=mm
